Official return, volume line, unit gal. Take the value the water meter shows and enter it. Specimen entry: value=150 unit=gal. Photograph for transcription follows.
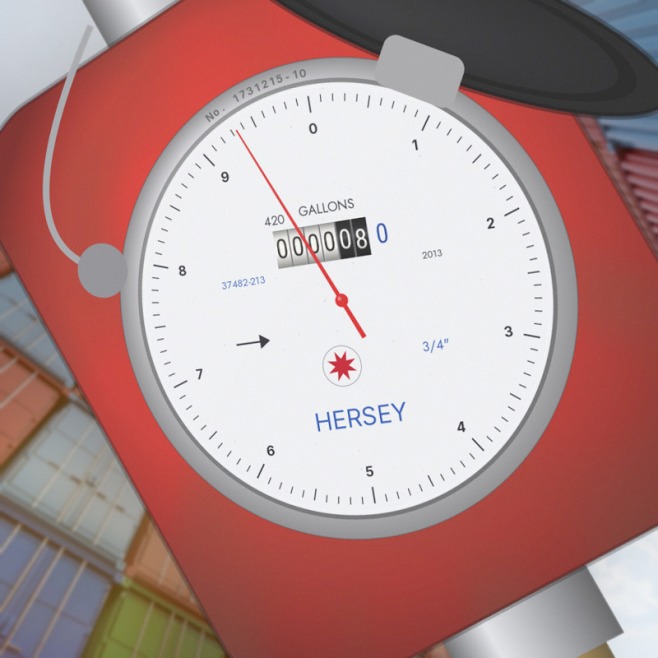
value=79.3 unit=gal
